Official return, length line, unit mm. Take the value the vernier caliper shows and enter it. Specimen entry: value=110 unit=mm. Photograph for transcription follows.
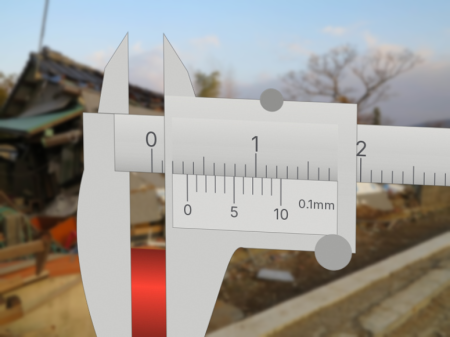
value=3.4 unit=mm
